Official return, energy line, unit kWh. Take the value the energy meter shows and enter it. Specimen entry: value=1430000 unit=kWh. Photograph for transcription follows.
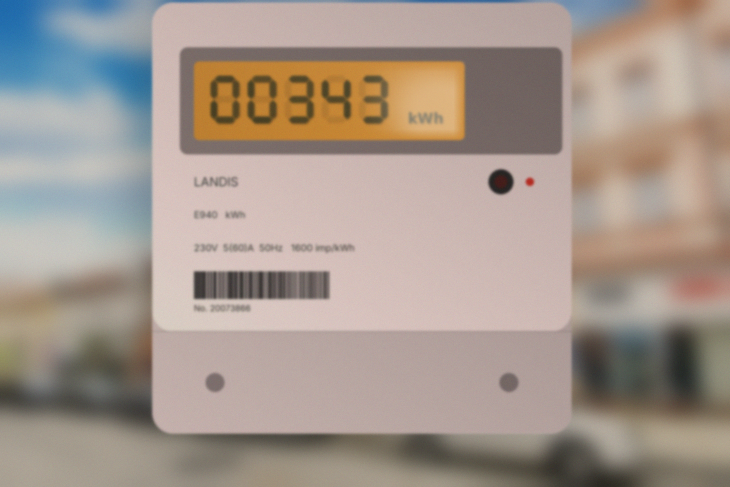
value=343 unit=kWh
